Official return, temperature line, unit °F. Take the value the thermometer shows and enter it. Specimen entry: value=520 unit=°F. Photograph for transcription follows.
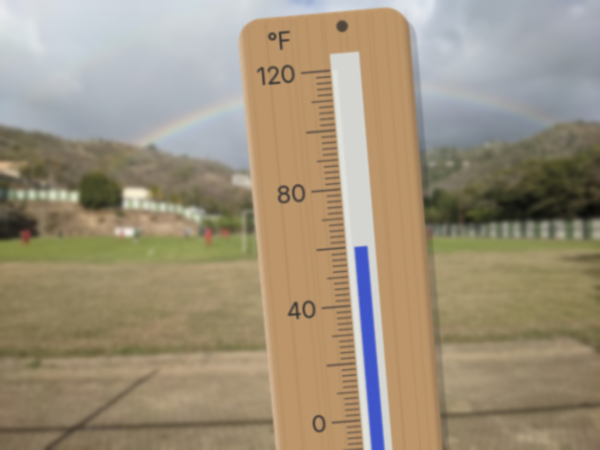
value=60 unit=°F
